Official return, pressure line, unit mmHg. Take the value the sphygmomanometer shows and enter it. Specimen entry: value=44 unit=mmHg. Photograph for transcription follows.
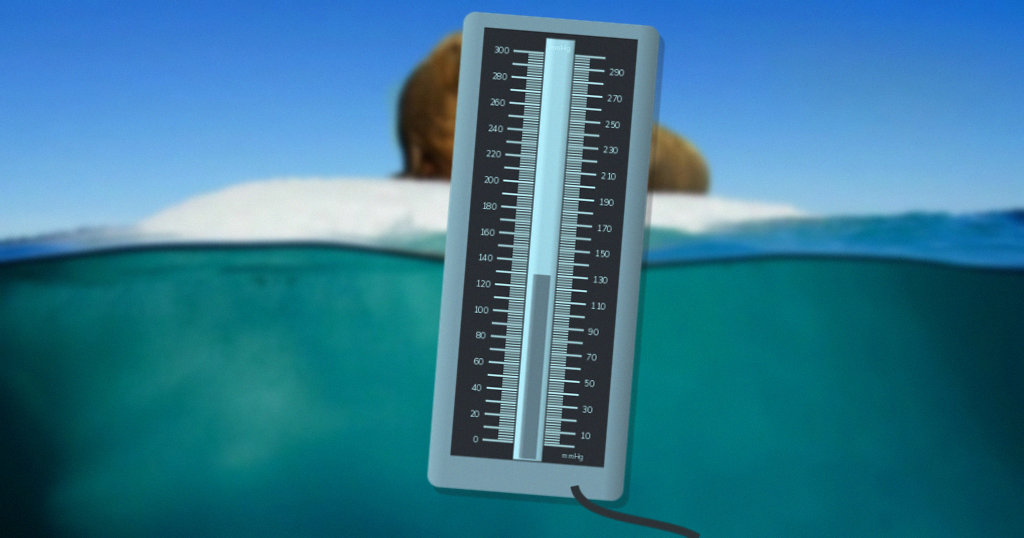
value=130 unit=mmHg
